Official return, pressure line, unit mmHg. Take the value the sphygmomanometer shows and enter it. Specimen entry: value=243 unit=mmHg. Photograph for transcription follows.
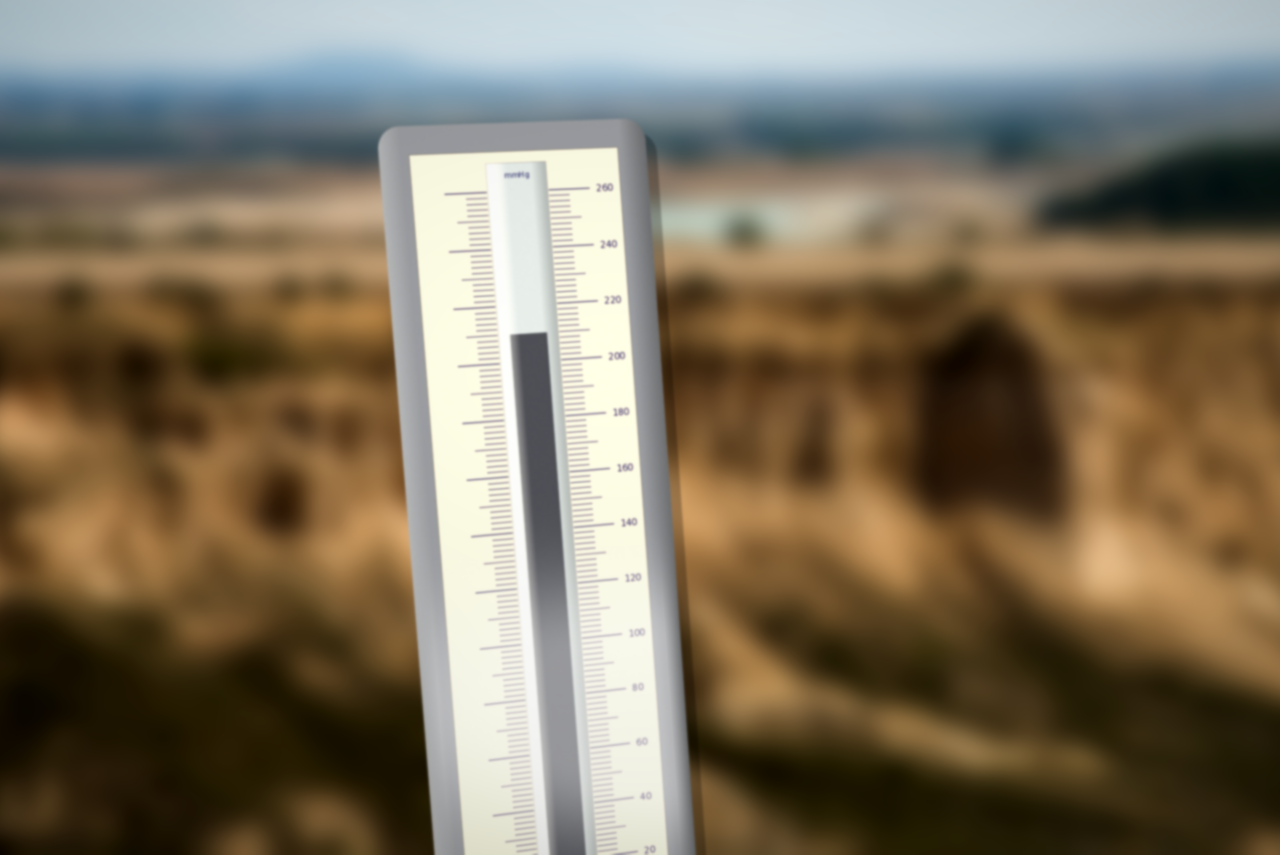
value=210 unit=mmHg
